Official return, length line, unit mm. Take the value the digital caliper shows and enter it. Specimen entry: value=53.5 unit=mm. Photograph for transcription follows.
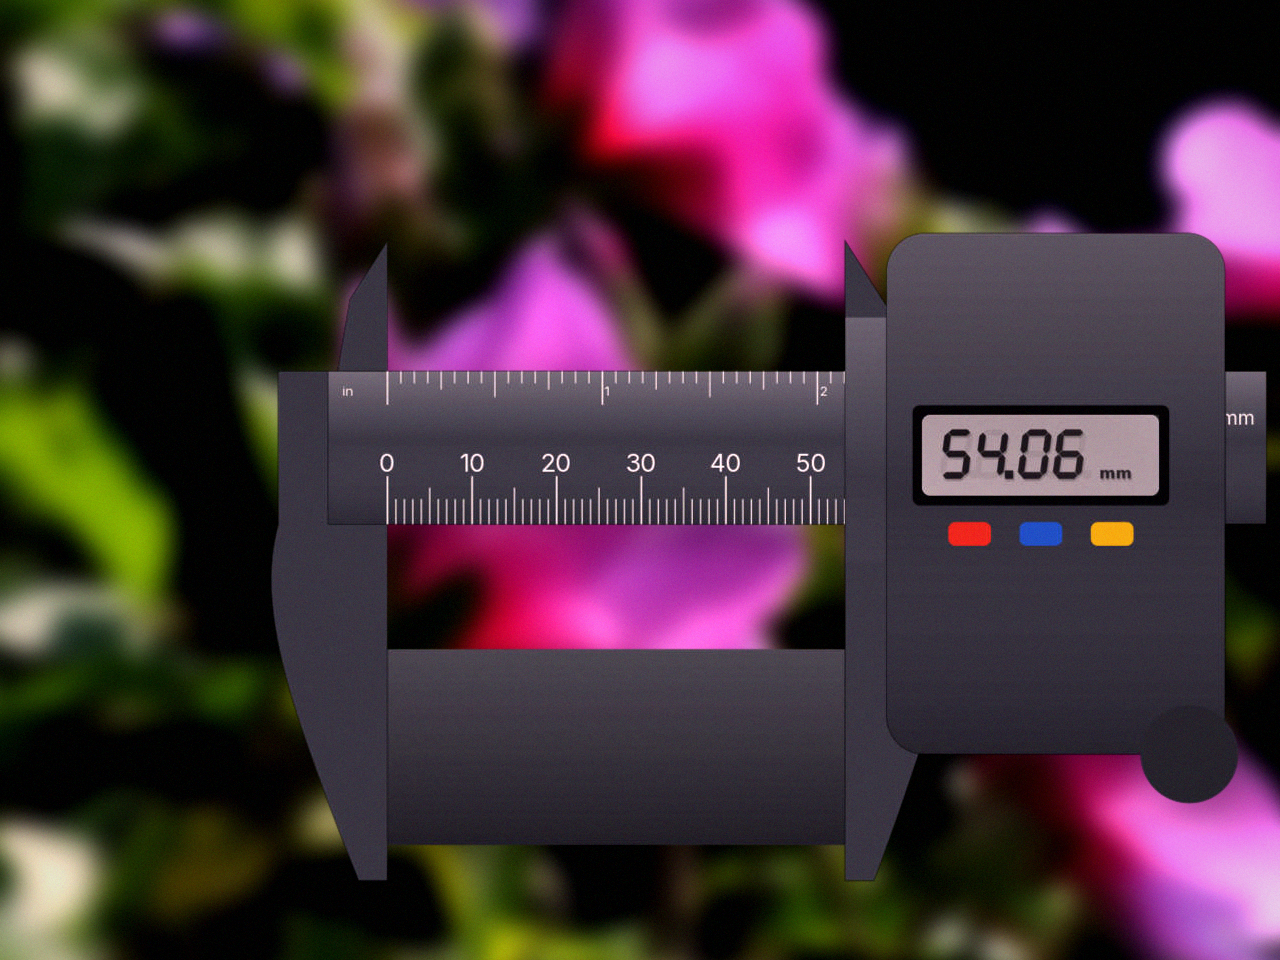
value=54.06 unit=mm
